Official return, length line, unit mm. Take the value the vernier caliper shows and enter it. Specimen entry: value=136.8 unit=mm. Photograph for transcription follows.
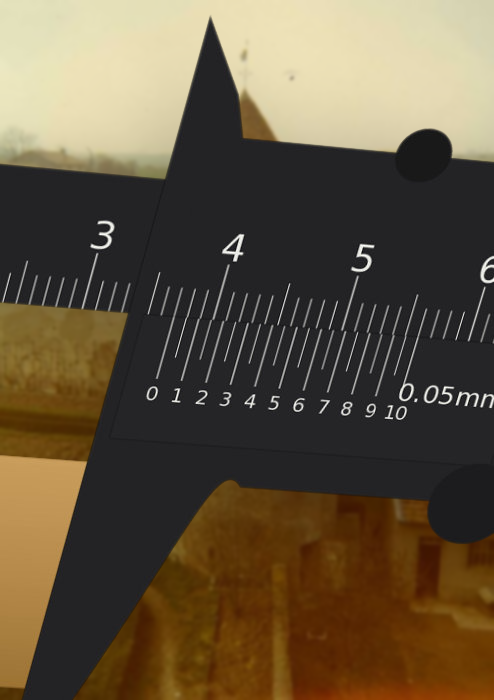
value=37.0 unit=mm
